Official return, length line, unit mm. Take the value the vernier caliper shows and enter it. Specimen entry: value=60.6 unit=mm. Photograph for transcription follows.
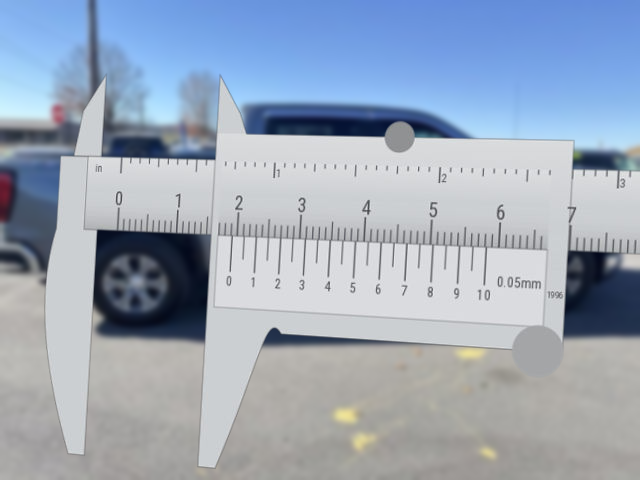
value=19.2 unit=mm
